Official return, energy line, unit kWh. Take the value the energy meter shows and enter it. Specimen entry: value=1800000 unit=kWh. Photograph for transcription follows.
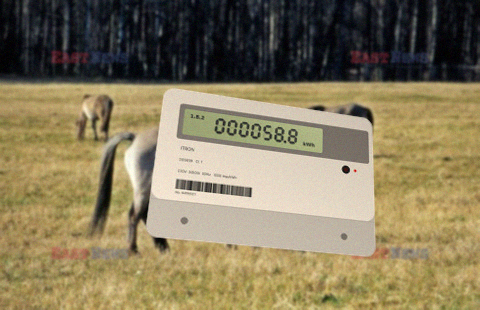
value=58.8 unit=kWh
